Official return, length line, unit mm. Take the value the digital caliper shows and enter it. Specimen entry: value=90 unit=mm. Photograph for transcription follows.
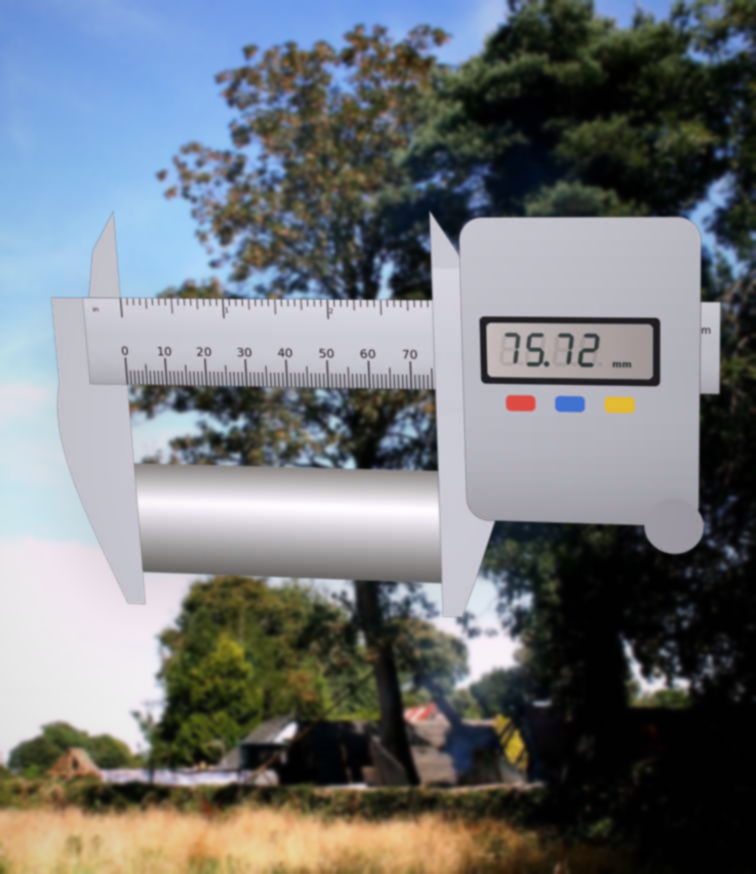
value=75.72 unit=mm
